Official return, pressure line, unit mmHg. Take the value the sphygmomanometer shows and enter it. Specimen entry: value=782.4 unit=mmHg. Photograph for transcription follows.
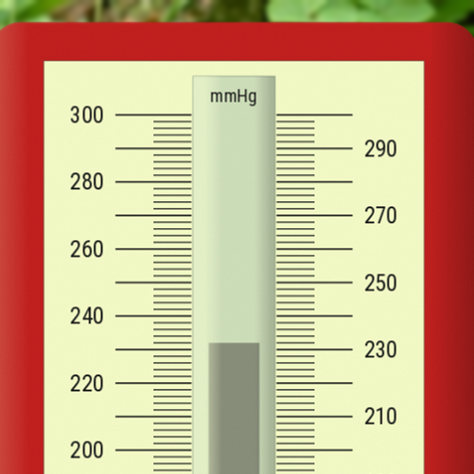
value=232 unit=mmHg
